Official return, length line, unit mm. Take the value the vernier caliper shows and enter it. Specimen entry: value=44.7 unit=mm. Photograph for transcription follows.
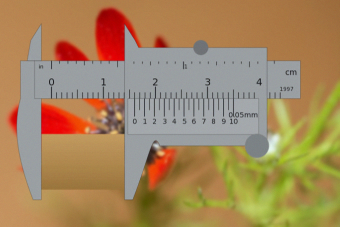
value=16.0 unit=mm
